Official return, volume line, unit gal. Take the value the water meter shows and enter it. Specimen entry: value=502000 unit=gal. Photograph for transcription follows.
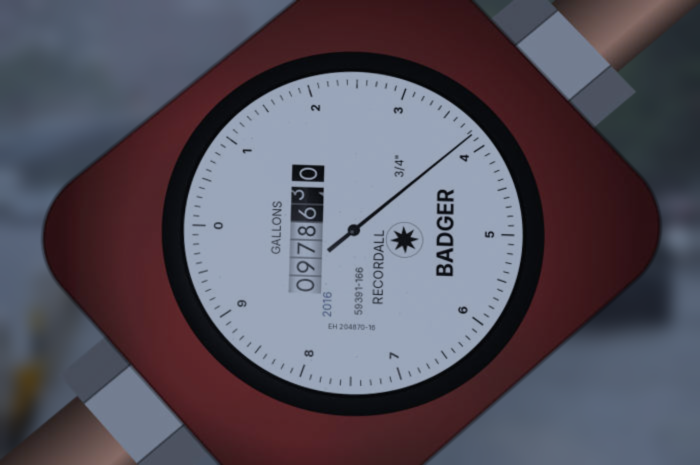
value=978633.8 unit=gal
